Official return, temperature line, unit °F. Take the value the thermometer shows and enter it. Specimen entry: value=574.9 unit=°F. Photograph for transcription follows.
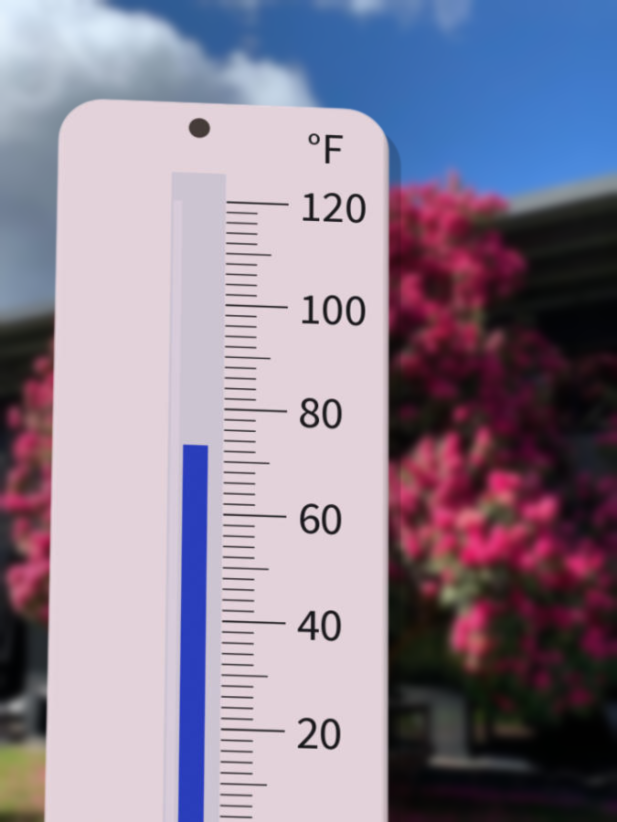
value=73 unit=°F
